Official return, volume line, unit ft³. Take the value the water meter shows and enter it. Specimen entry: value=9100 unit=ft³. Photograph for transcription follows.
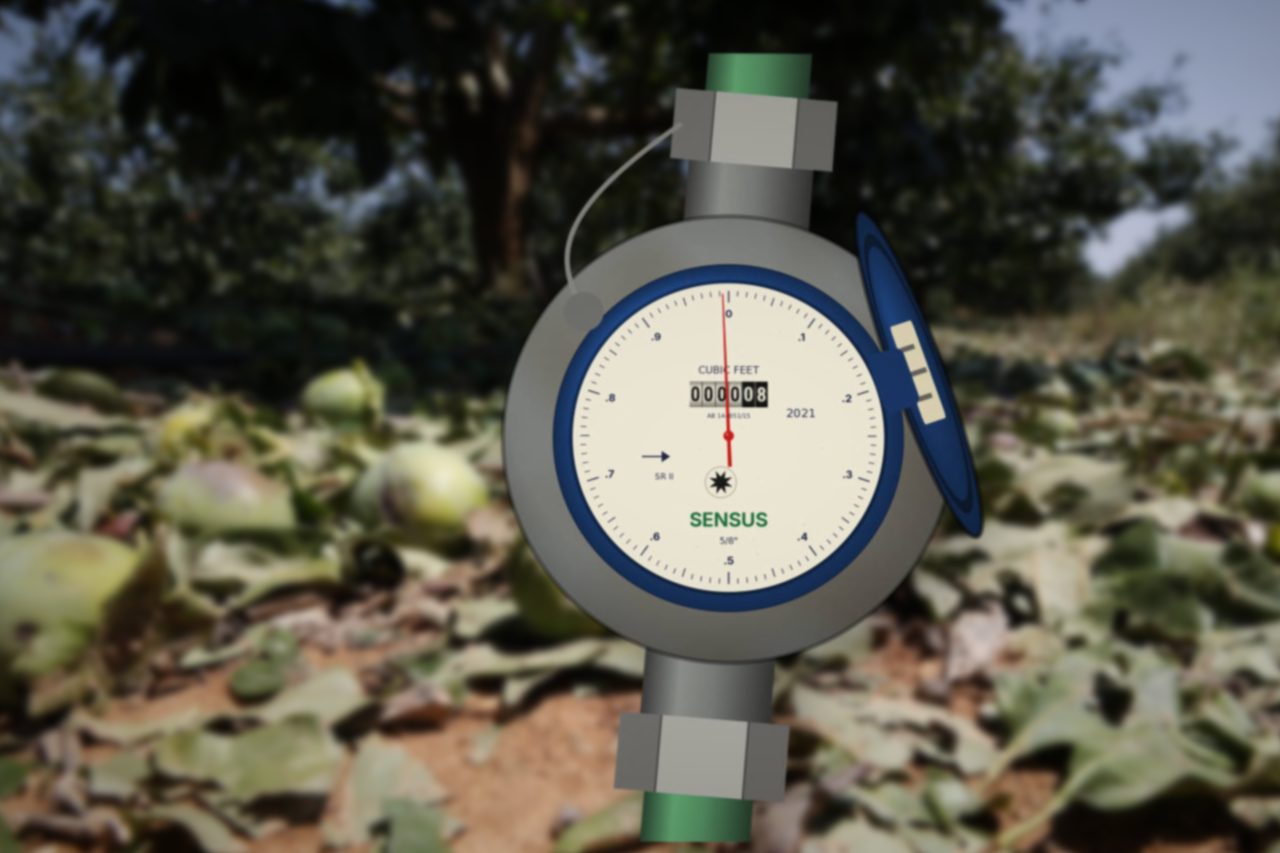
value=7.99 unit=ft³
